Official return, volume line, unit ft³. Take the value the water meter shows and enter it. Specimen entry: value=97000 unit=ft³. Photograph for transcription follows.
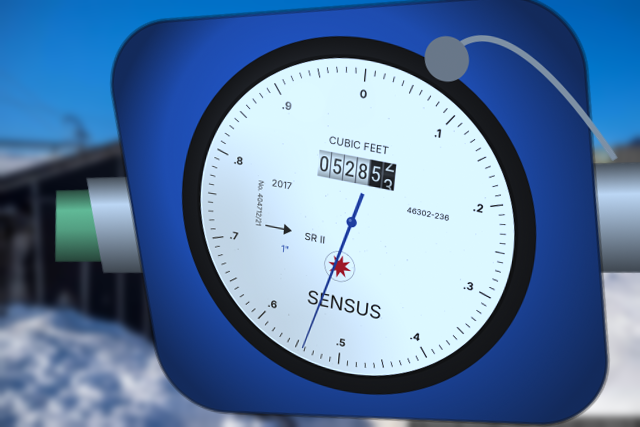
value=52852.54 unit=ft³
